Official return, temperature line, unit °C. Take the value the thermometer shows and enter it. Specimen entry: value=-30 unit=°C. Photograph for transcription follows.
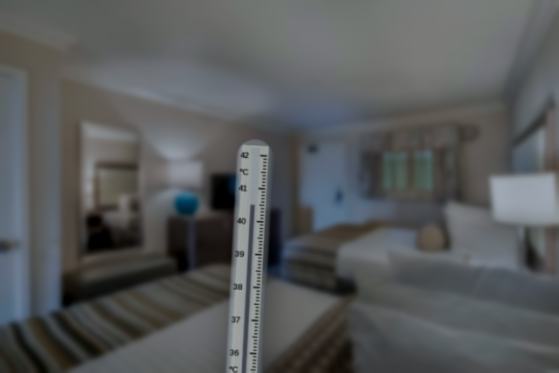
value=40.5 unit=°C
